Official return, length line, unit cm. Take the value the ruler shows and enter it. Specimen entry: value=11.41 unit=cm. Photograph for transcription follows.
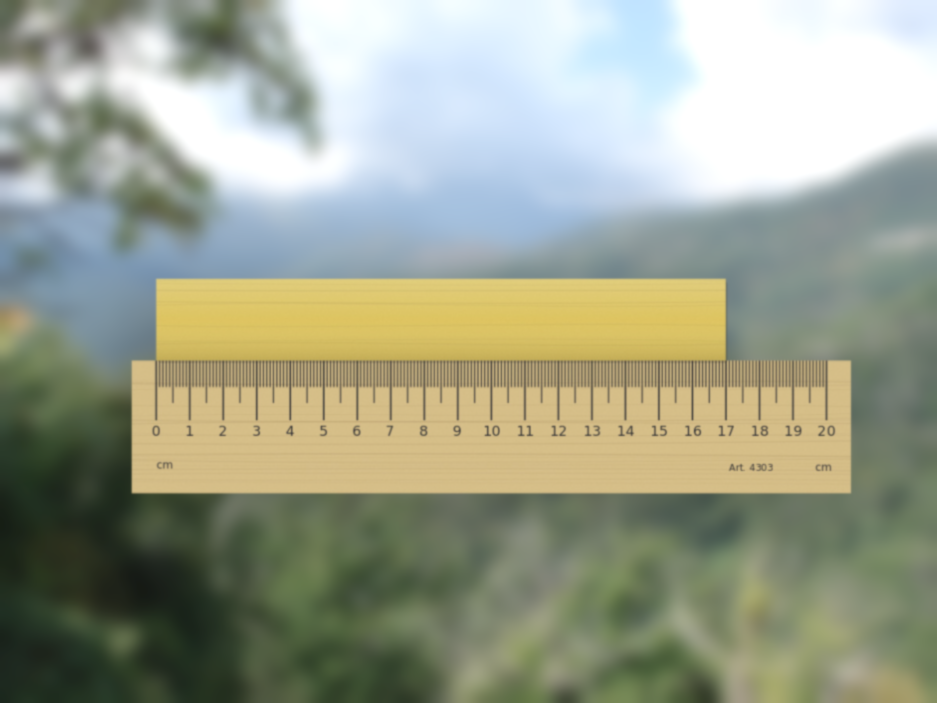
value=17 unit=cm
